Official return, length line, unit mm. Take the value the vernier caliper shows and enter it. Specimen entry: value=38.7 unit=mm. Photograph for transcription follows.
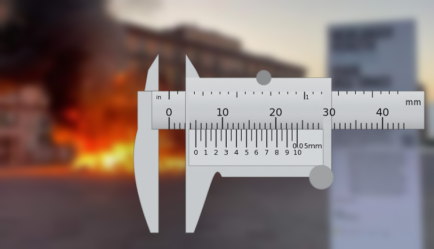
value=5.0 unit=mm
